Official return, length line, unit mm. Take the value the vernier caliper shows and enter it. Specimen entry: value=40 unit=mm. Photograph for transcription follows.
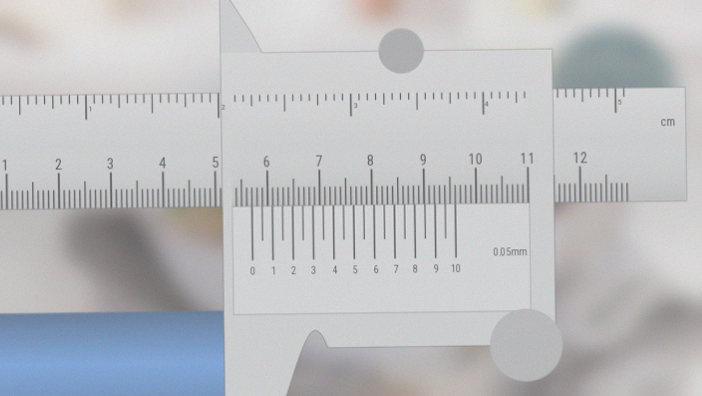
value=57.0 unit=mm
